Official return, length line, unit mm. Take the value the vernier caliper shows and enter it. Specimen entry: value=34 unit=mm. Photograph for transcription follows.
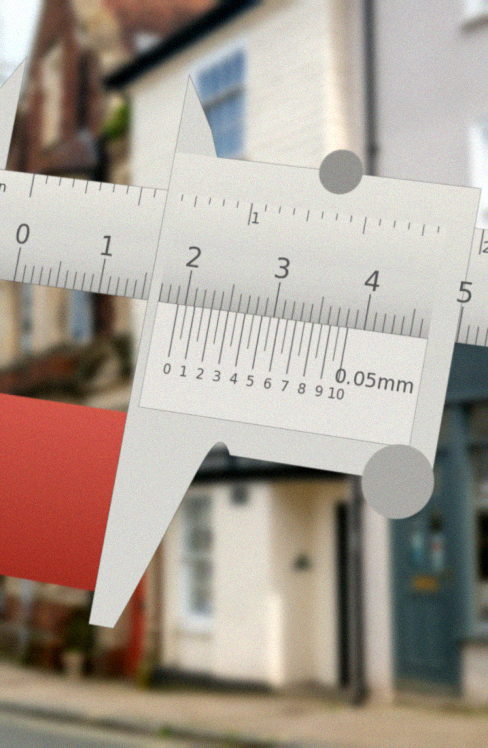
value=19.2 unit=mm
